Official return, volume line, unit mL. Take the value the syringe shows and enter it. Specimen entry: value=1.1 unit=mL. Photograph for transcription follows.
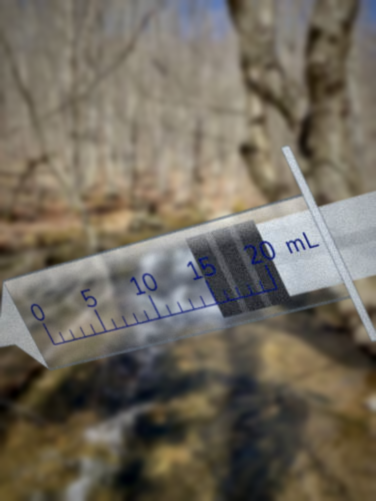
value=15 unit=mL
